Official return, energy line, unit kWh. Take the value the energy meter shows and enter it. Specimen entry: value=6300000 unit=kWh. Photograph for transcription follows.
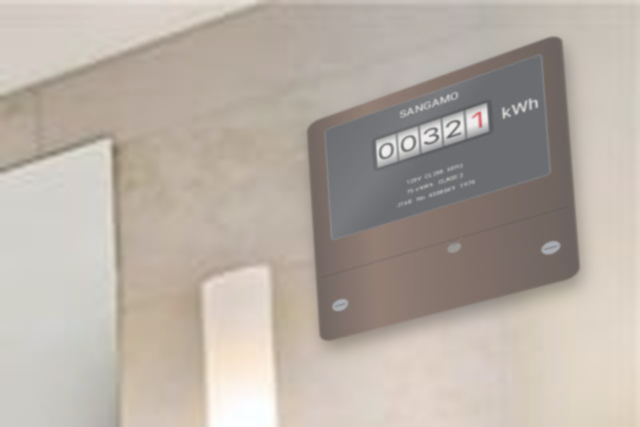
value=32.1 unit=kWh
